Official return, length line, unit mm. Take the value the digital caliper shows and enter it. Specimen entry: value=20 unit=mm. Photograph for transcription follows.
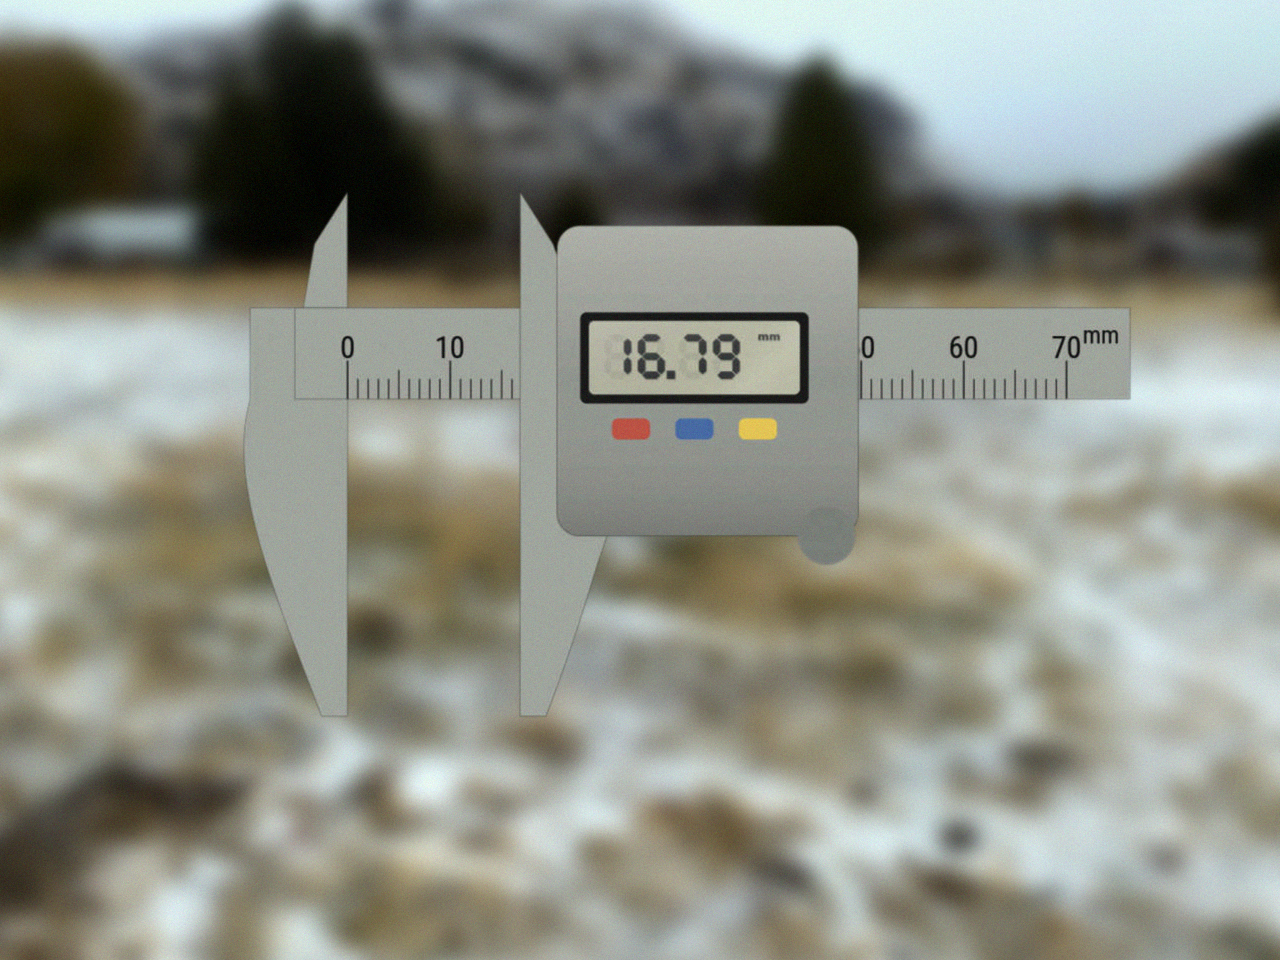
value=16.79 unit=mm
